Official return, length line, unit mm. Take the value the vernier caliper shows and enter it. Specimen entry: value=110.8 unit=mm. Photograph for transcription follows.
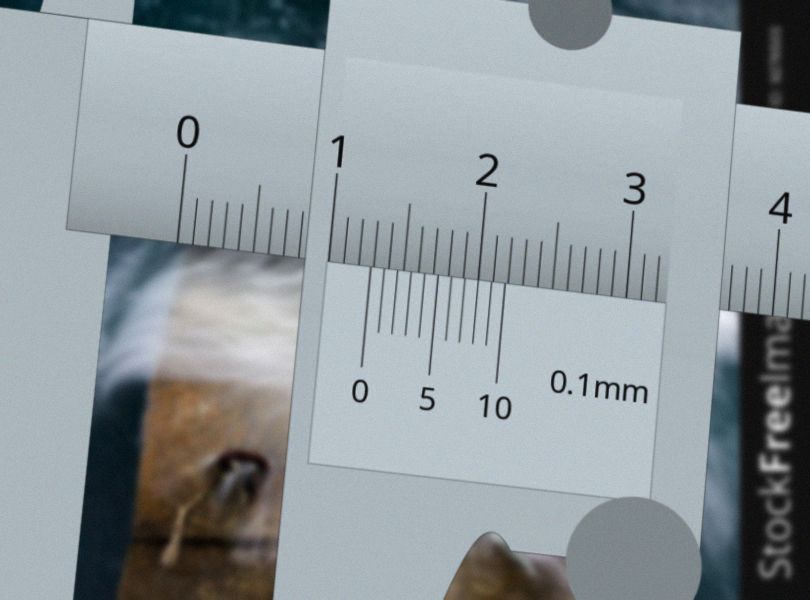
value=12.8 unit=mm
